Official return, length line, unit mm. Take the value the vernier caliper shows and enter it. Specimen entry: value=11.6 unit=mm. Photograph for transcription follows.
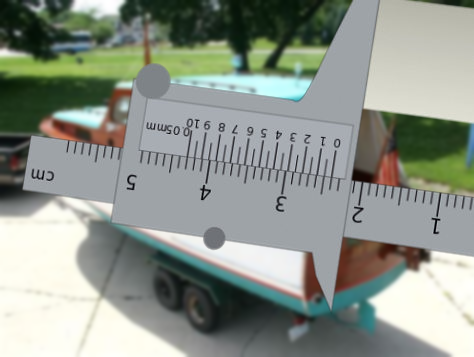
value=24.0 unit=mm
